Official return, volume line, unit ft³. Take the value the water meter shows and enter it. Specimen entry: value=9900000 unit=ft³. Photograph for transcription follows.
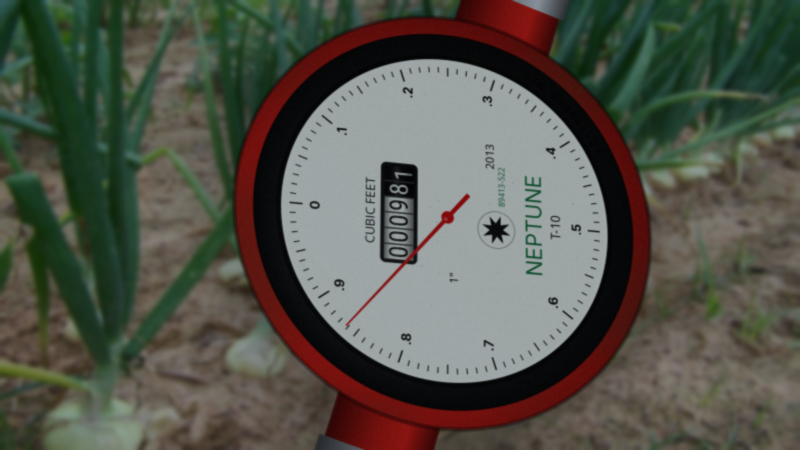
value=980.86 unit=ft³
